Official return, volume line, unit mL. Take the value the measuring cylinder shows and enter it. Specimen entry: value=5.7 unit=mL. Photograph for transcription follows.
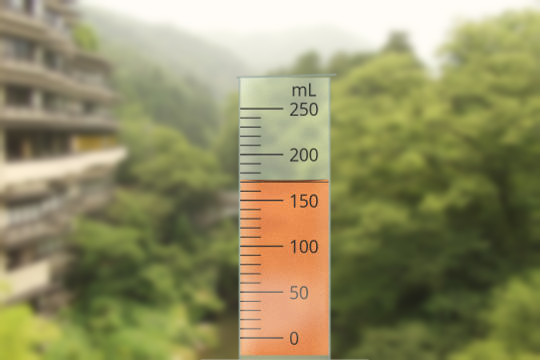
value=170 unit=mL
